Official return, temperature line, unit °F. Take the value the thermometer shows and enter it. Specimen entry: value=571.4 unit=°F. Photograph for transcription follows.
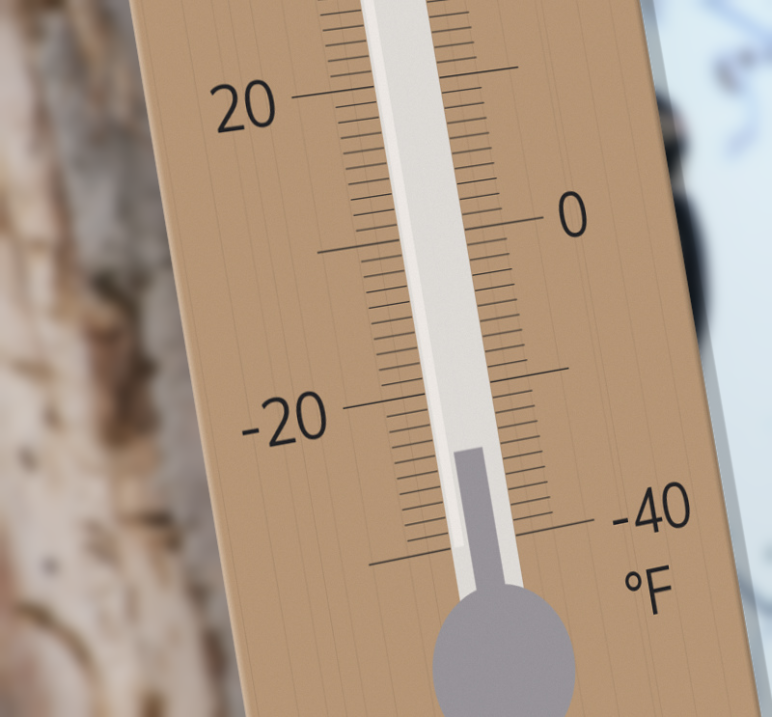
value=-28 unit=°F
